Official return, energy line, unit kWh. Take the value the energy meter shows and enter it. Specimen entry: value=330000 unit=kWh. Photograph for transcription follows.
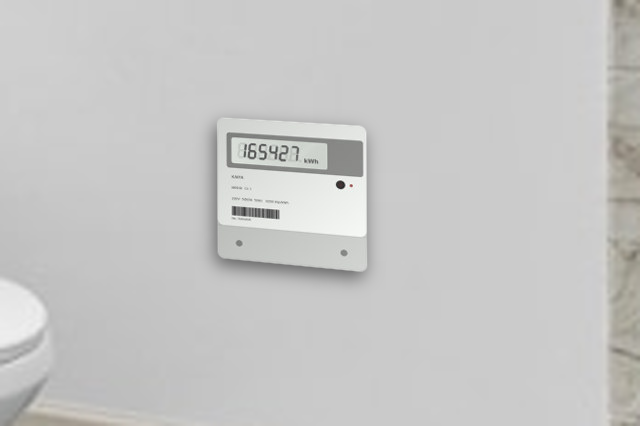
value=165427 unit=kWh
